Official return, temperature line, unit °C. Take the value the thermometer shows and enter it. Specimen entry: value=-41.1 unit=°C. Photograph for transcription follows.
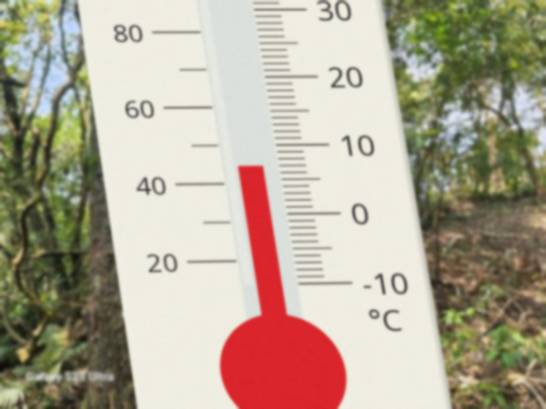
value=7 unit=°C
